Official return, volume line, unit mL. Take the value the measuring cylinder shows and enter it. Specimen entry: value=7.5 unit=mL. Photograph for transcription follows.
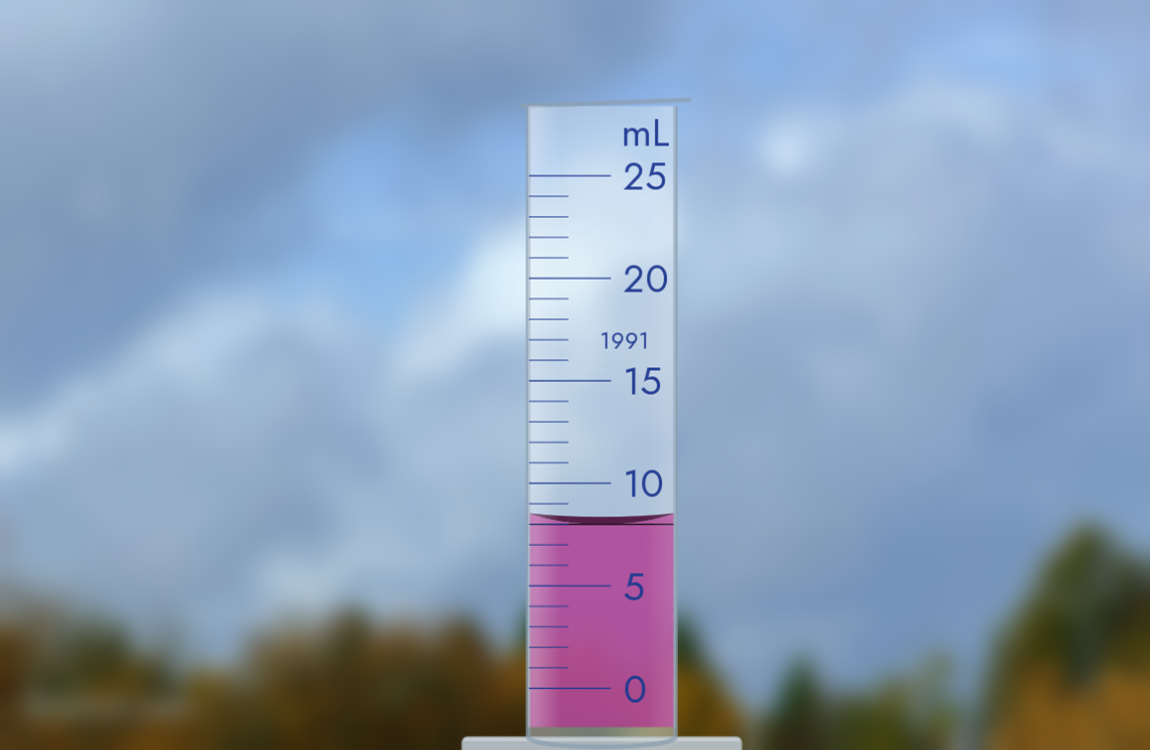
value=8 unit=mL
